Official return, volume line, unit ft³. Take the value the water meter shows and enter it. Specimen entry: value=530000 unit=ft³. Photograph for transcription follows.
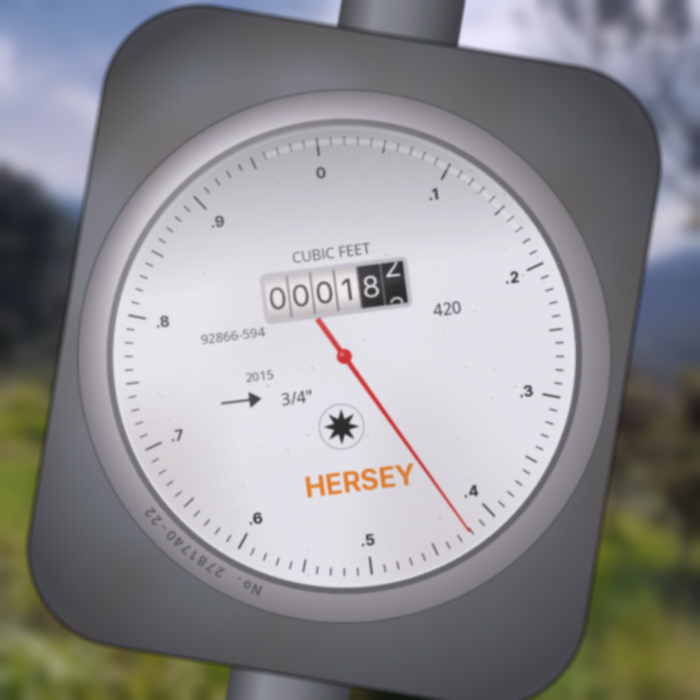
value=182.42 unit=ft³
